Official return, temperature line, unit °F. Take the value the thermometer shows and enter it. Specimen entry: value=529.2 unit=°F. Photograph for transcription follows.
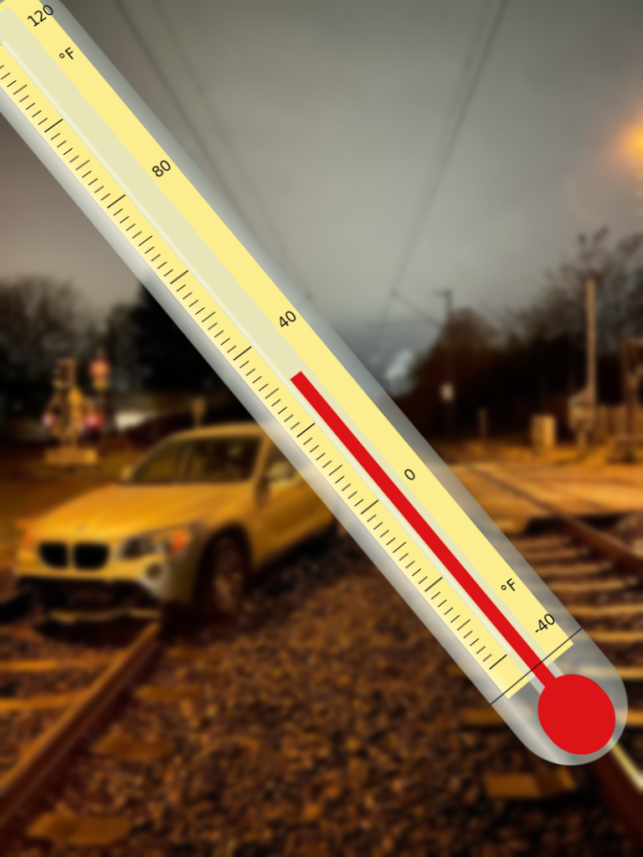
value=30 unit=°F
